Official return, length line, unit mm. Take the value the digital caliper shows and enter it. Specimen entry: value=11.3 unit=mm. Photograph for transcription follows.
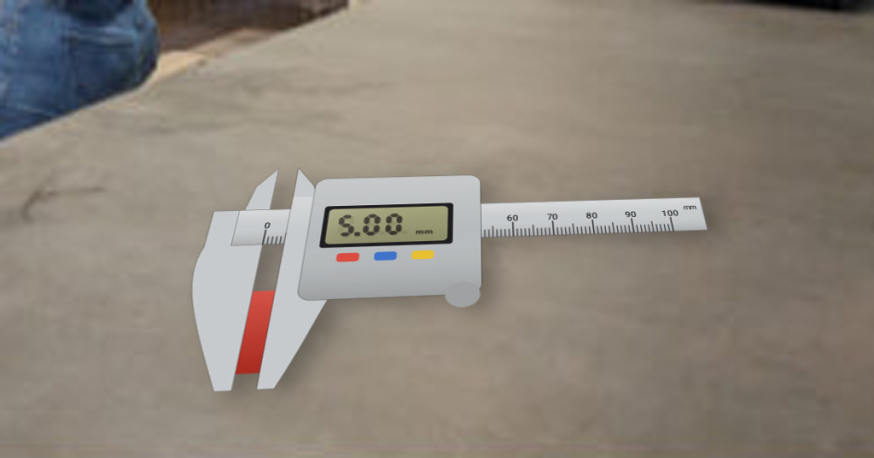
value=5.00 unit=mm
